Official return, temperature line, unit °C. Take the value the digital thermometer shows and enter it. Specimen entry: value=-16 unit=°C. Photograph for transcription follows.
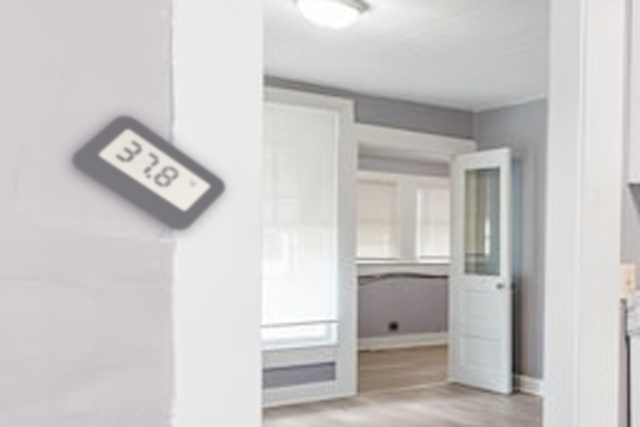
value=37.8 unit=°C
